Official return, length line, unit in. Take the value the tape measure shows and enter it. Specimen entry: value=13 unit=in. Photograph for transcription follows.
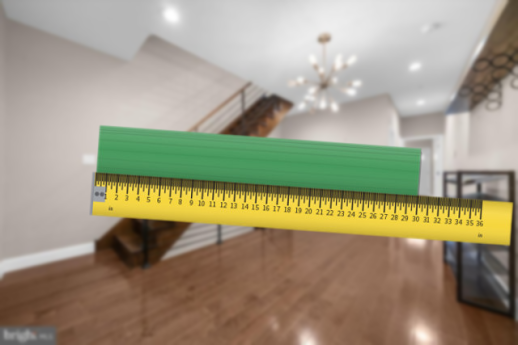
value=30 unit=in
